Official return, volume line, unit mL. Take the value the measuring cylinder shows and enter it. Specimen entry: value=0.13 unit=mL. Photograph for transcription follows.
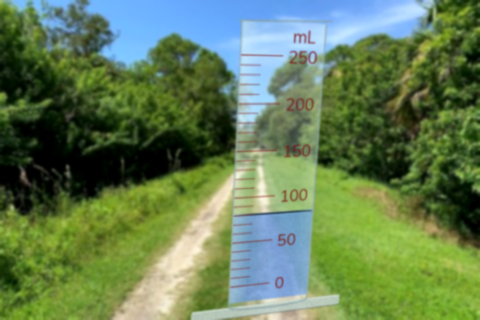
value=80 unit=mL
